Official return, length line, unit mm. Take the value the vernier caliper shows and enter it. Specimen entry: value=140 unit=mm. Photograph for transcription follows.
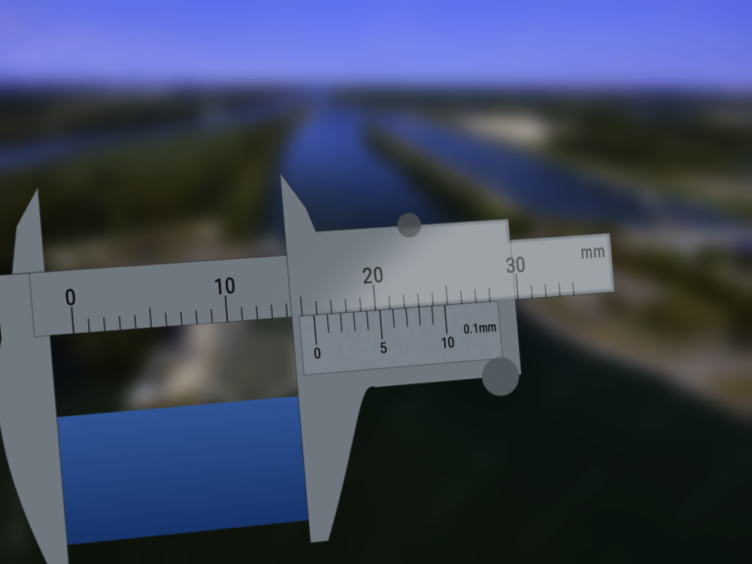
value=15.8 unit=mm
